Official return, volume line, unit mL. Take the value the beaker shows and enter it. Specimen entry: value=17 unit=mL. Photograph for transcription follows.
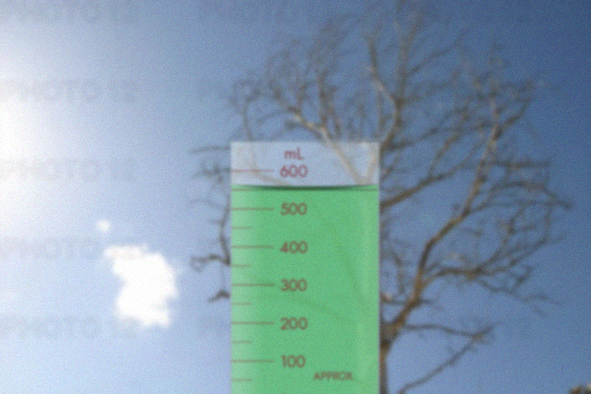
value=550 unit=mL
